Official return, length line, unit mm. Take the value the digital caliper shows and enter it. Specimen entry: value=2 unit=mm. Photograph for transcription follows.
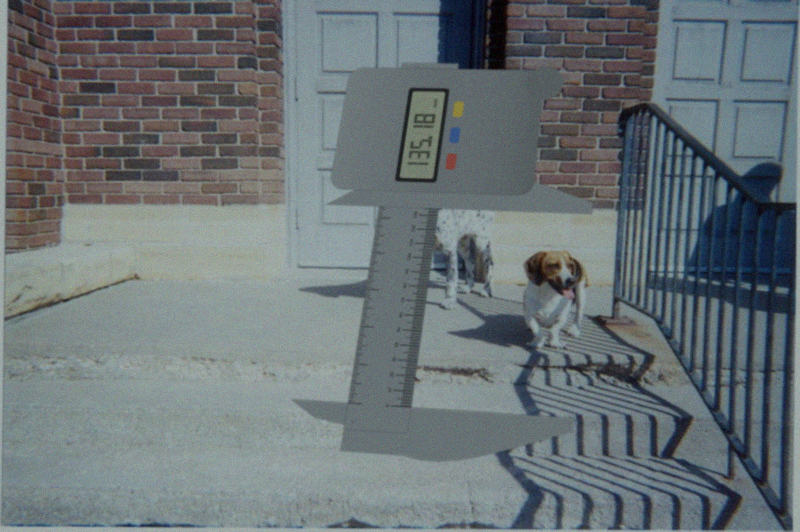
value=135.18 unit=mm
